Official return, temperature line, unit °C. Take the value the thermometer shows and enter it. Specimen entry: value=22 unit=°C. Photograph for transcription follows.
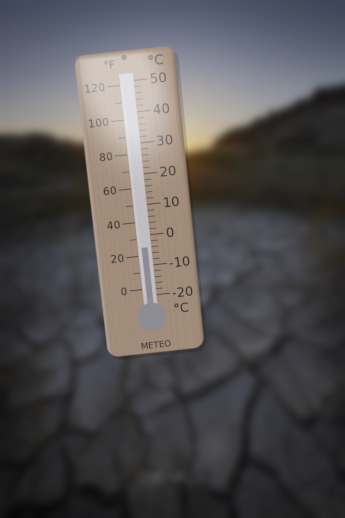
value=-4 unit=°C
